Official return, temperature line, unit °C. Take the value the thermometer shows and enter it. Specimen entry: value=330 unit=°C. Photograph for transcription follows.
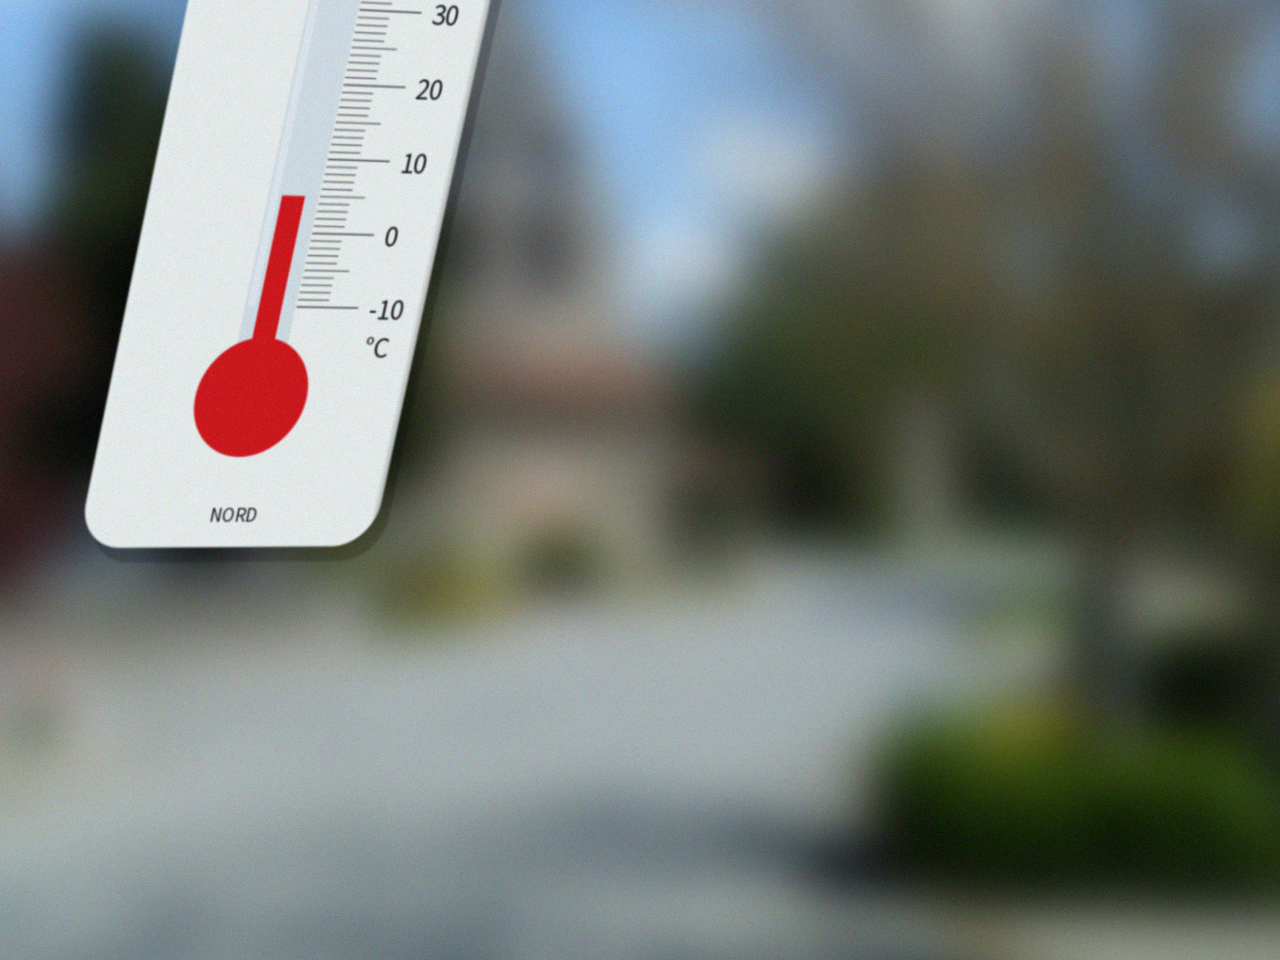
value=5 unit=°C
